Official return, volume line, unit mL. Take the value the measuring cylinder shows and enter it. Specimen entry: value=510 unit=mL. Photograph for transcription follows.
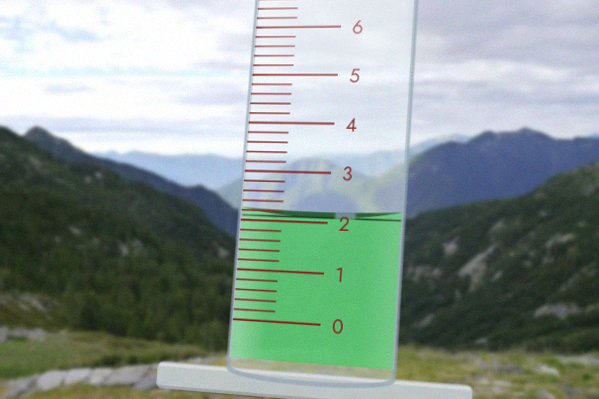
value=2.1 unit=mL
